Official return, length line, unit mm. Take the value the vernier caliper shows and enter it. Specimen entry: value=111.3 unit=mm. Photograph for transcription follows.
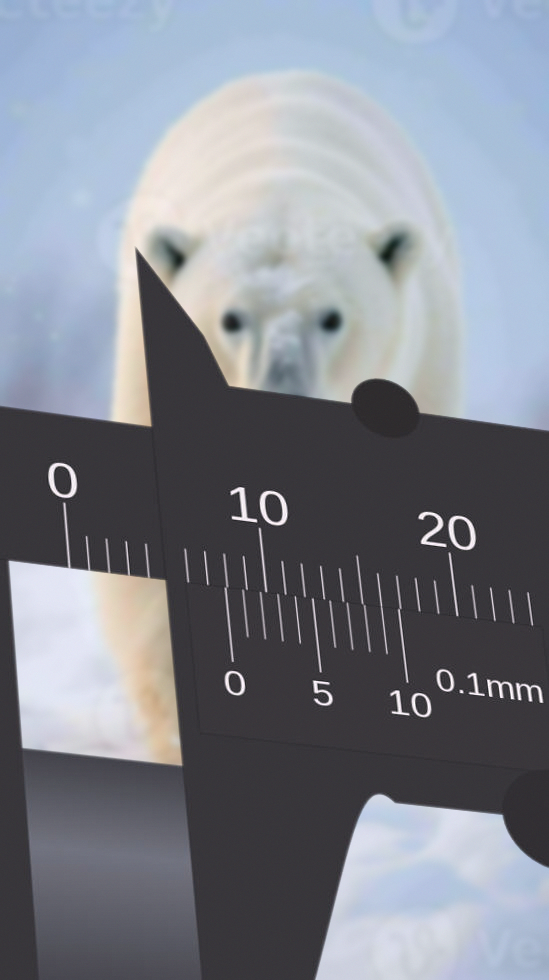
value=7.9 unit=mm
